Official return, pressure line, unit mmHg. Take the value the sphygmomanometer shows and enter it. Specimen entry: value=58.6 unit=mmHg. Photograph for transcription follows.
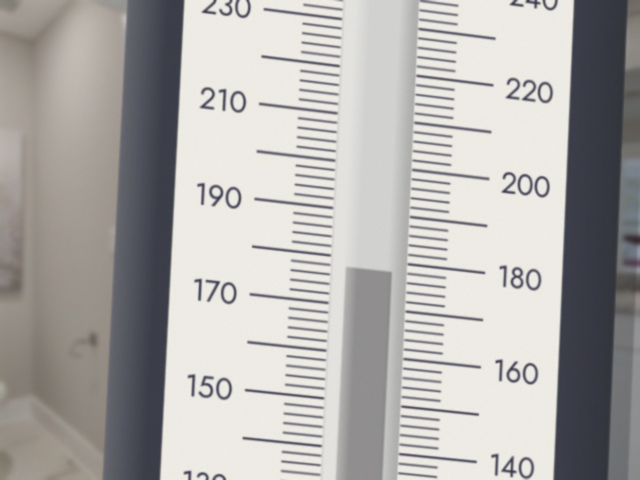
value=178 unit=mmHg
